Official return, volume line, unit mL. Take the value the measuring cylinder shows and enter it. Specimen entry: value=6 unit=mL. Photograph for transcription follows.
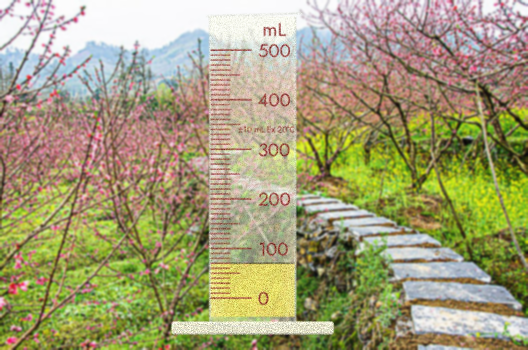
value=70 unit=mL
